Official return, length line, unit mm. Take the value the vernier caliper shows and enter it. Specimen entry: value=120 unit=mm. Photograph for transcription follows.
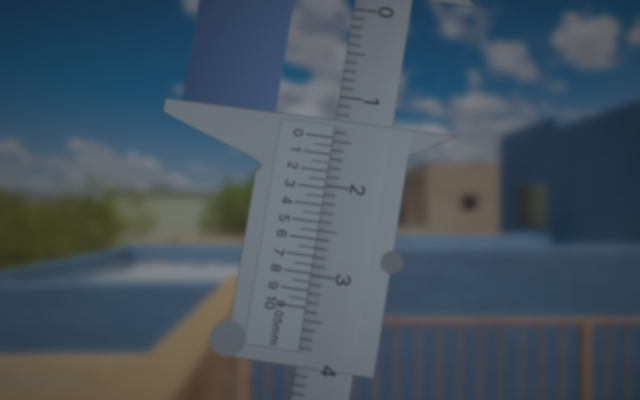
value=14.6 unit=mm
